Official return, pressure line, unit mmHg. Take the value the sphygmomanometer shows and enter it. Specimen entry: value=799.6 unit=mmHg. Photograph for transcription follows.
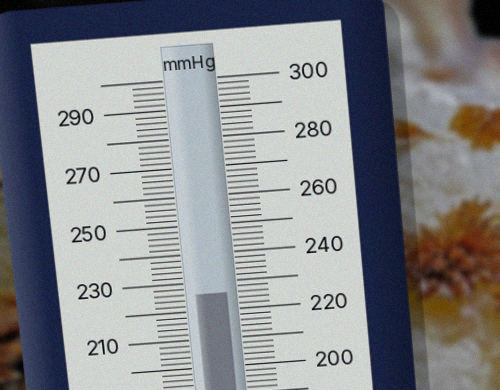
value=226 unit=mmHg
